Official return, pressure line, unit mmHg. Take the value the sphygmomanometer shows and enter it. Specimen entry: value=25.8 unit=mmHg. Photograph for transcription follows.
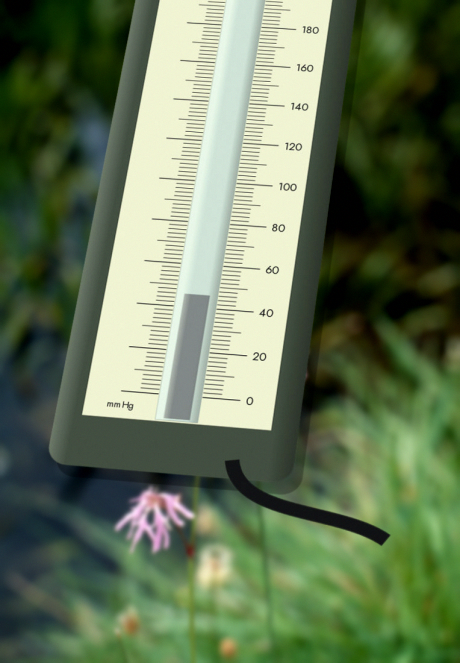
value=46 unit=mmHg
